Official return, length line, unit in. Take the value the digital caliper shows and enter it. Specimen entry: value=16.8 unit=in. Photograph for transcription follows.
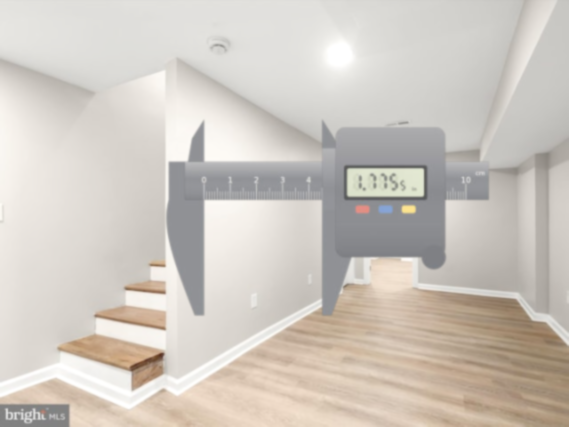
value=1.7755 unit=in
